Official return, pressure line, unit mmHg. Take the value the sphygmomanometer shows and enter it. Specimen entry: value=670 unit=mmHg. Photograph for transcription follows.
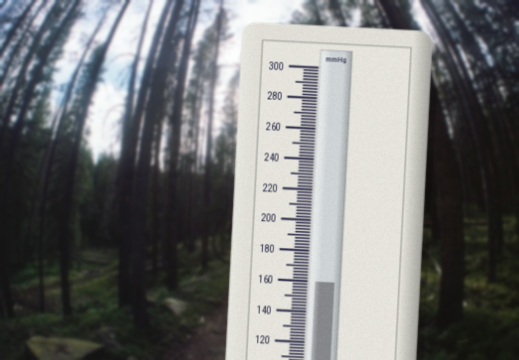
value=160 unit=mmHg
